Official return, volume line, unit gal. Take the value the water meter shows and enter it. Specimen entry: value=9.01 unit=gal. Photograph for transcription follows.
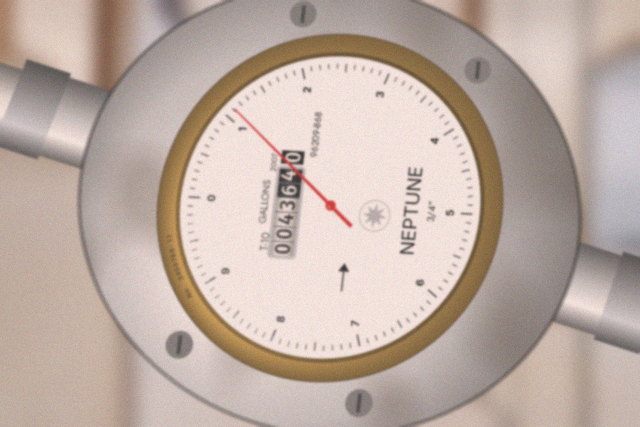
value=43641.1 unit=gal
